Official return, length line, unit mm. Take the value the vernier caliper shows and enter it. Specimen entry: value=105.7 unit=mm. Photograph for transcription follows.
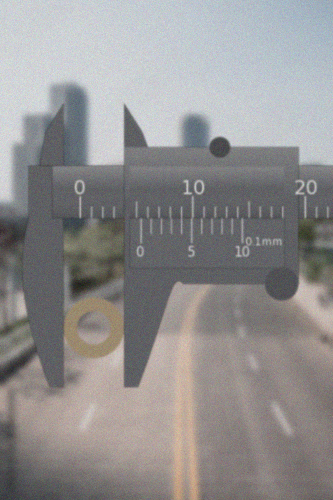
value=5.4 unit=mm
